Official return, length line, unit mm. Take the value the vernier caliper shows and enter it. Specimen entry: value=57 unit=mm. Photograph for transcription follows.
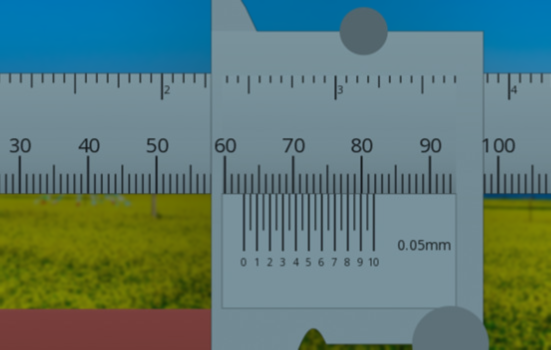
value=62.8 unit=mm
